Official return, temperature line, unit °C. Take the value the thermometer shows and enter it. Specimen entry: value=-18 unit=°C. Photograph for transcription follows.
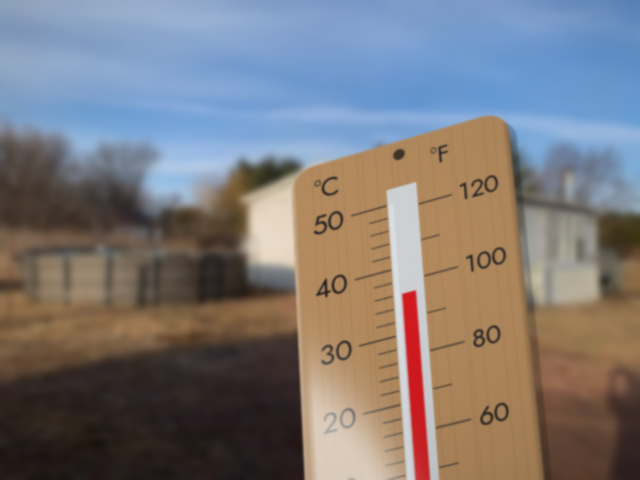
value=36 unit=°C
